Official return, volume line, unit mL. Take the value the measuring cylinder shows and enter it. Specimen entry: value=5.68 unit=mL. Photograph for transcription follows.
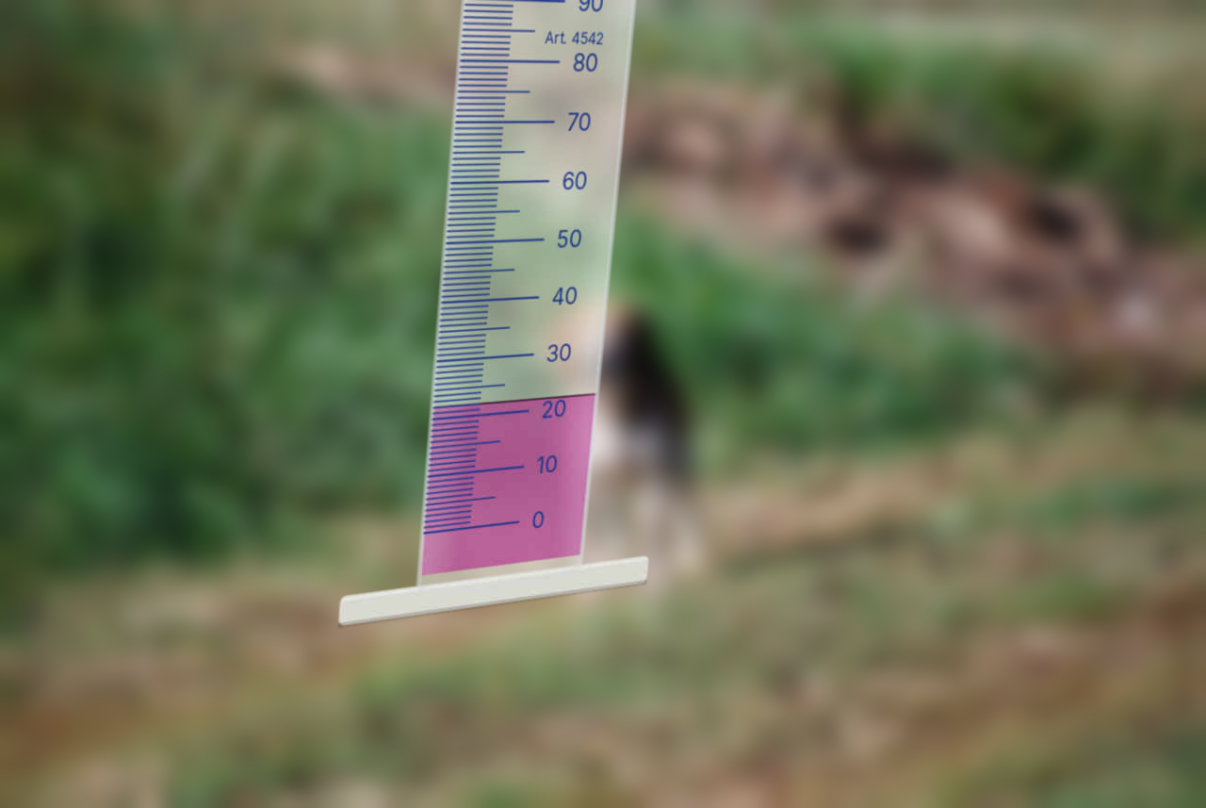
value=22 unit=mL
